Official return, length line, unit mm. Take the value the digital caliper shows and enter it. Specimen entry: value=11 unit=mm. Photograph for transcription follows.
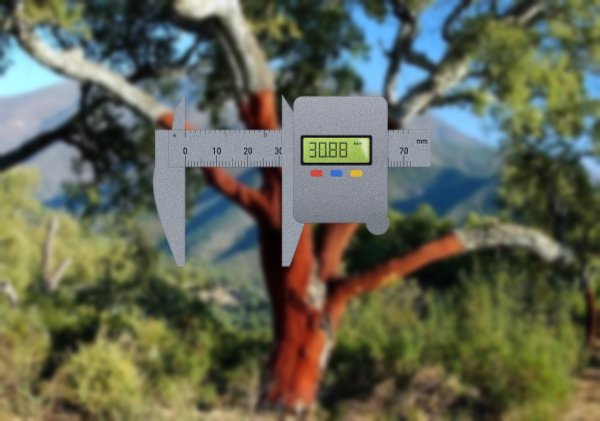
value=30.88 unit=mm
